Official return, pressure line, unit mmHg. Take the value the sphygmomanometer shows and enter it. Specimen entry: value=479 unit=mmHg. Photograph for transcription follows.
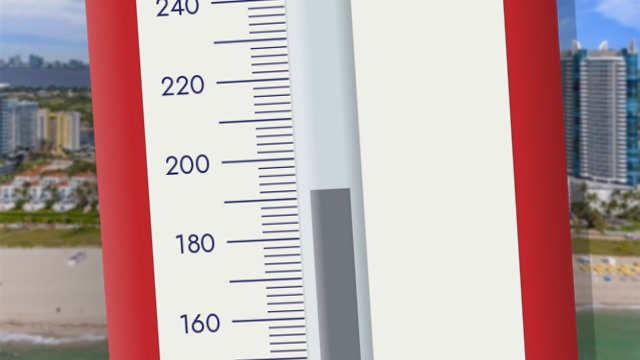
value=192 unit=mmHg
